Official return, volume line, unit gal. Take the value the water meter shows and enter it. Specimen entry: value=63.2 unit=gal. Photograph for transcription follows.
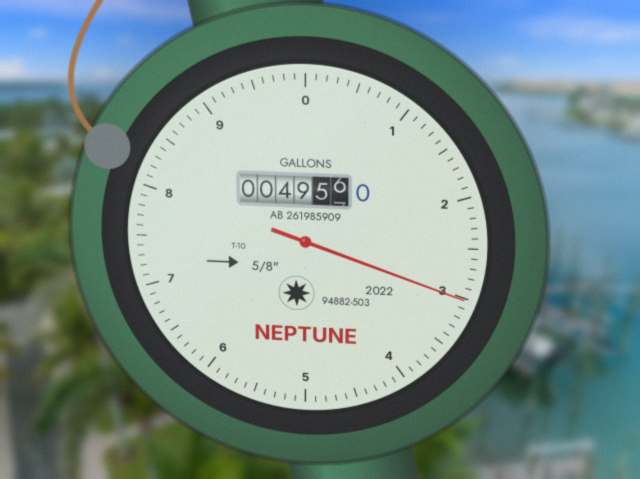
value=49563.0 unit=gal
